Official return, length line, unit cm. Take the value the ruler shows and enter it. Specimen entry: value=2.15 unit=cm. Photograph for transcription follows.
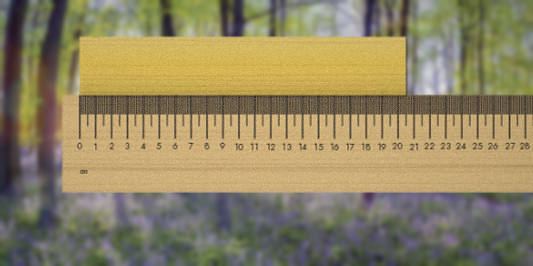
value=20.5 unit=cm
